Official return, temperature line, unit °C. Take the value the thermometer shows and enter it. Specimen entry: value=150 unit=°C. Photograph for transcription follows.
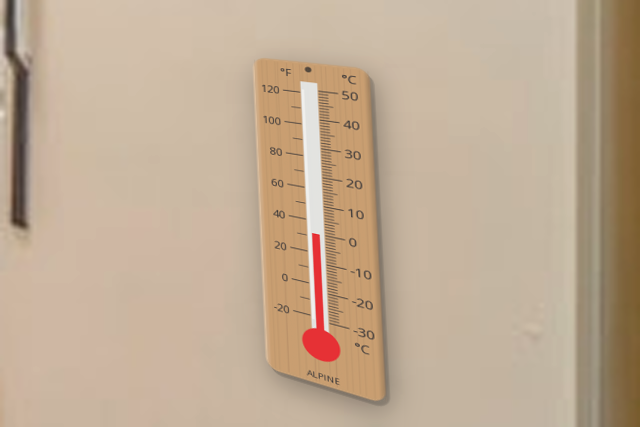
value=0 unit=°C
